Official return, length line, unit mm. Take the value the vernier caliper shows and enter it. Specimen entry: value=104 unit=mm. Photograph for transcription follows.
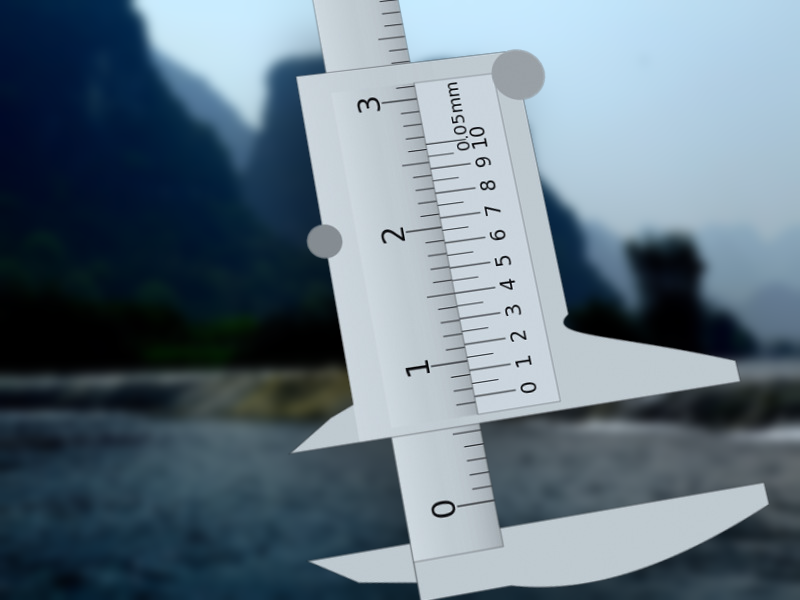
value=7.4 unit=mm
